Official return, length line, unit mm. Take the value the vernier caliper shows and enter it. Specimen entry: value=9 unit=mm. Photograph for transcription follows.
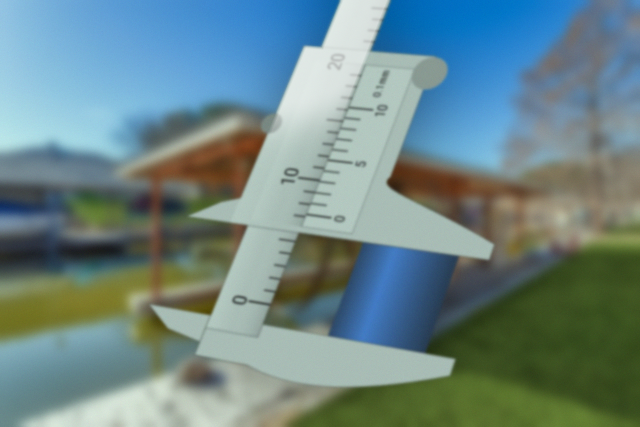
value=7.2 unit=mm
